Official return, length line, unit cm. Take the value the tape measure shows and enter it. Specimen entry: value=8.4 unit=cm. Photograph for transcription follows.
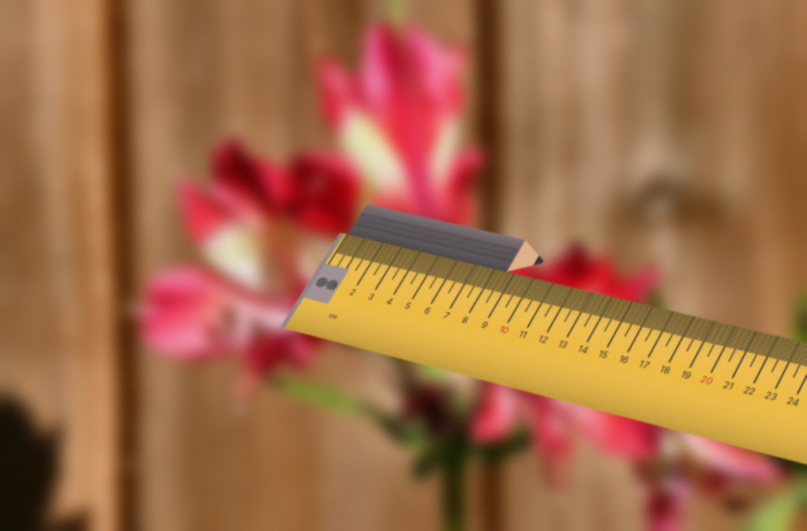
value=10 unit=cm
